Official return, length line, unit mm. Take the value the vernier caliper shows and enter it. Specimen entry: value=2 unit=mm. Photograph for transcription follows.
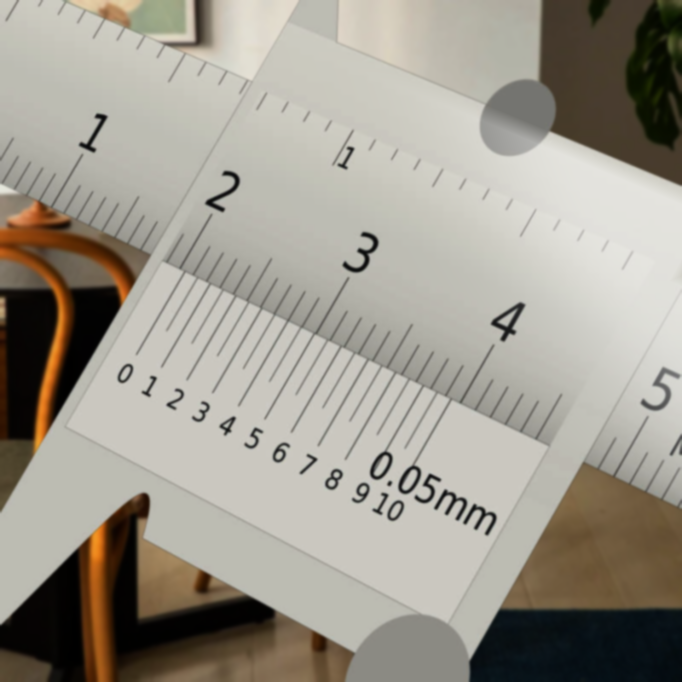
value=20.4 unit=mm
